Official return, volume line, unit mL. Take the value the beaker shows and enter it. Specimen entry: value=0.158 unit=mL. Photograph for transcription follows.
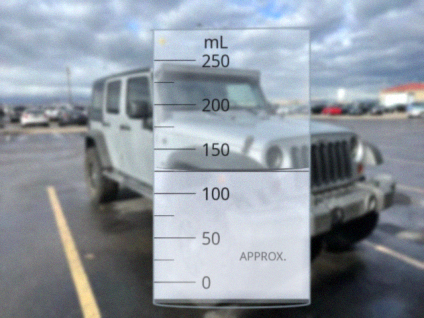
value=125 unit=mL
